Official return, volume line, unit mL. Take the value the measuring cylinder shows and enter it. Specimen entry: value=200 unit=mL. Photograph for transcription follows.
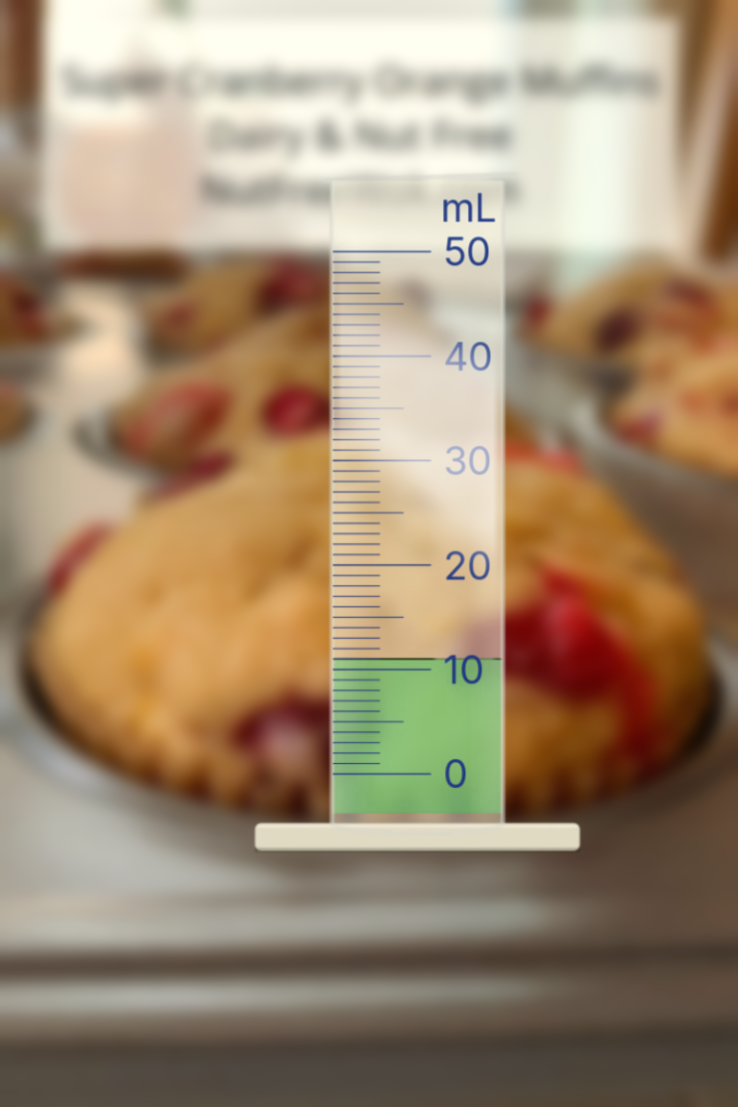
value=11 unit=mL
